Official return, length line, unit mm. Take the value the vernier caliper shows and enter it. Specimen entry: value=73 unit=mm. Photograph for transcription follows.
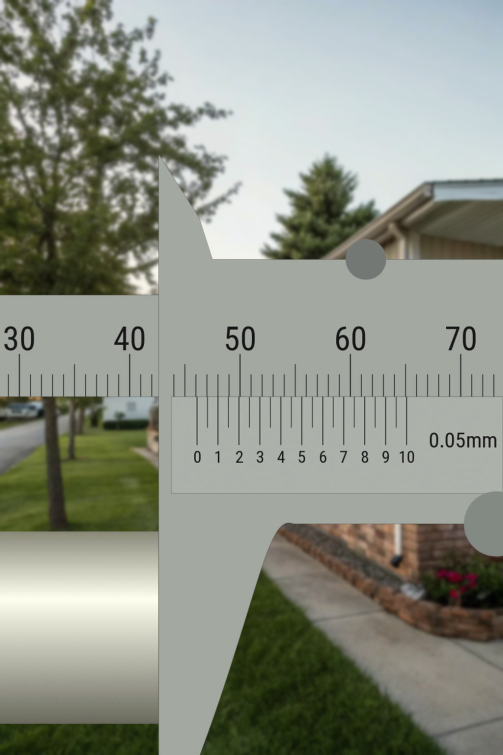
value=46.1 unit=mm
